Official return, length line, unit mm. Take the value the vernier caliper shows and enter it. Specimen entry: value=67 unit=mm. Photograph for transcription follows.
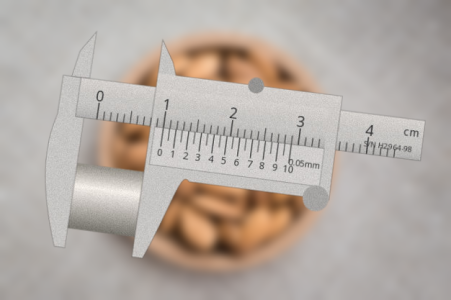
value=10.0 unit=mm
